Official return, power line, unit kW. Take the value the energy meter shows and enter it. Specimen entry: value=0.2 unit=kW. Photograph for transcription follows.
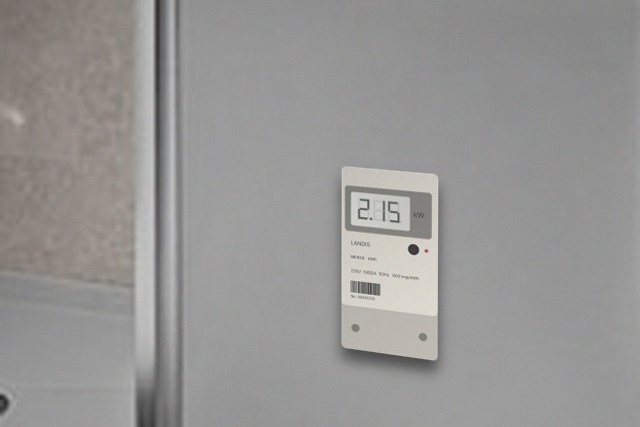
value=2.15 unit=kW
